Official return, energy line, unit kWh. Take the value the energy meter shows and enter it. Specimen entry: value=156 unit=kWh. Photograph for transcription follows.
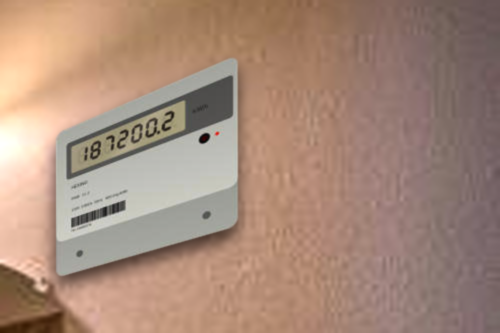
value=187200.2 unit=kWh
